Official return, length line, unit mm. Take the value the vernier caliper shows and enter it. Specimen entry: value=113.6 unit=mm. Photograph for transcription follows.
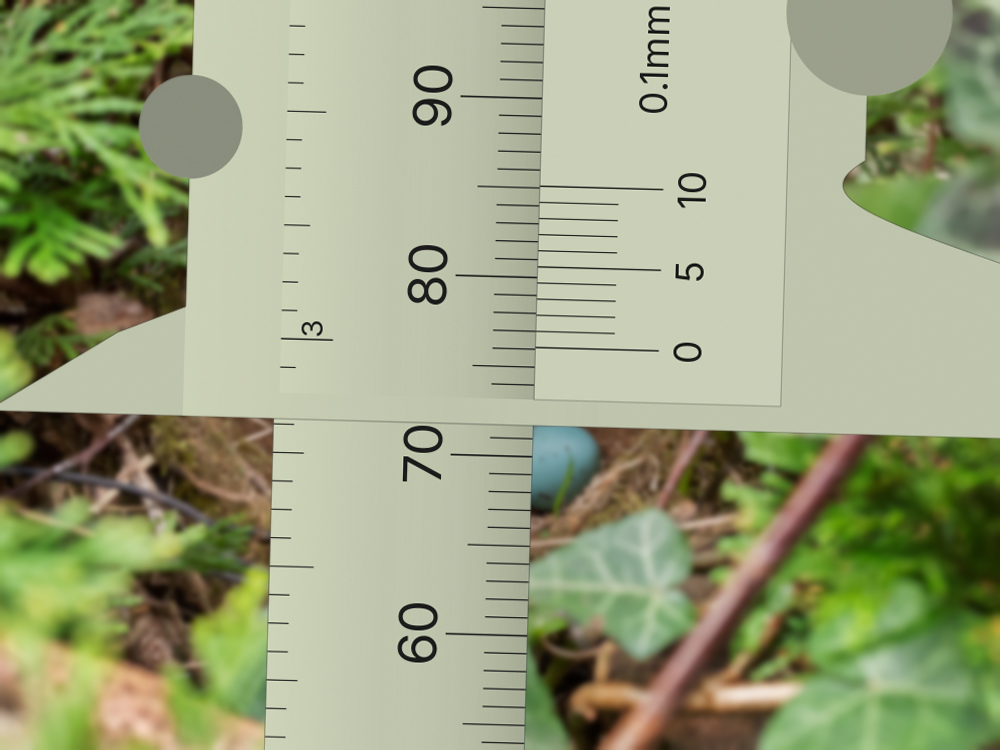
value=76.1 unit=mm
